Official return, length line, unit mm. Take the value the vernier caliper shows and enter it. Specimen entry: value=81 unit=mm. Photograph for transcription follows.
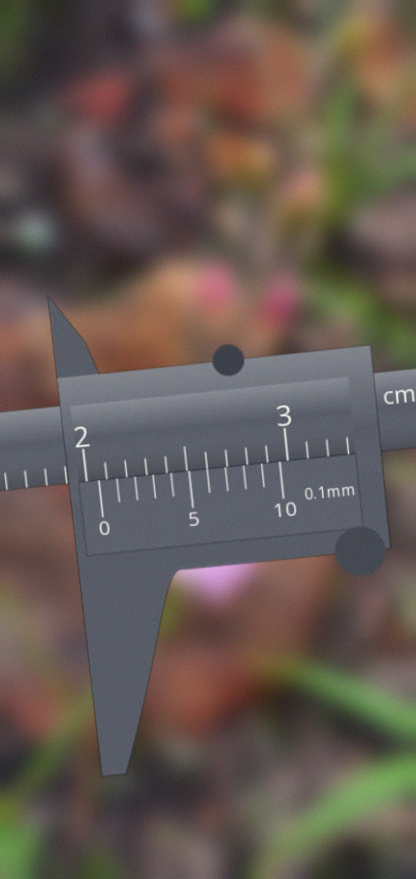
value=20.6 unit=mm
